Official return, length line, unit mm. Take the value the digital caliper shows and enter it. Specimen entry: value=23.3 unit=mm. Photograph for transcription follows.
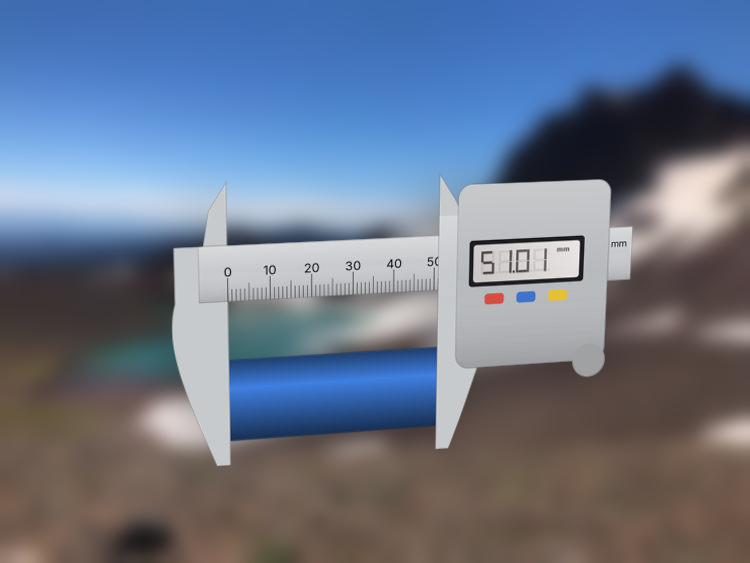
value=51.01 unit=mm
